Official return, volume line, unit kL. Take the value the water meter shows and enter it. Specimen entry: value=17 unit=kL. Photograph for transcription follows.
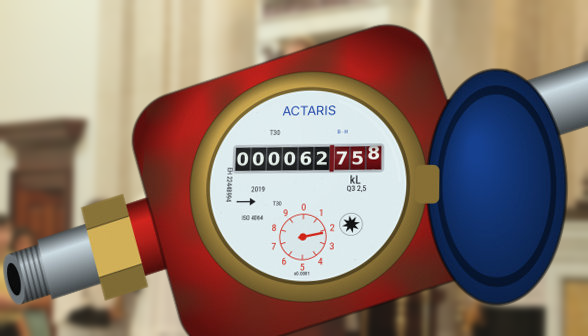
value=62.7582 unit=kL
